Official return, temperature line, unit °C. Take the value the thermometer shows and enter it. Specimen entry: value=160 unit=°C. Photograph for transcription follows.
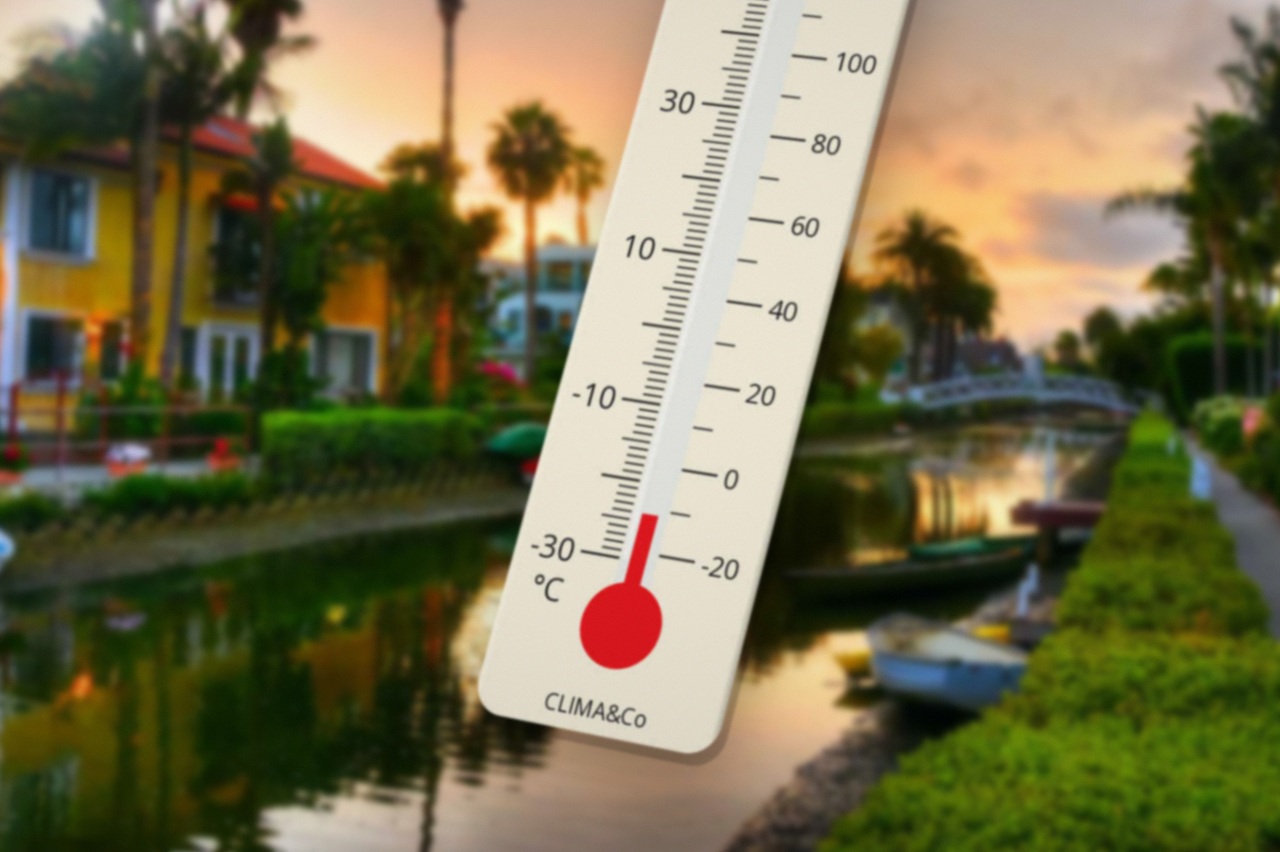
value=-24 unit=°C
